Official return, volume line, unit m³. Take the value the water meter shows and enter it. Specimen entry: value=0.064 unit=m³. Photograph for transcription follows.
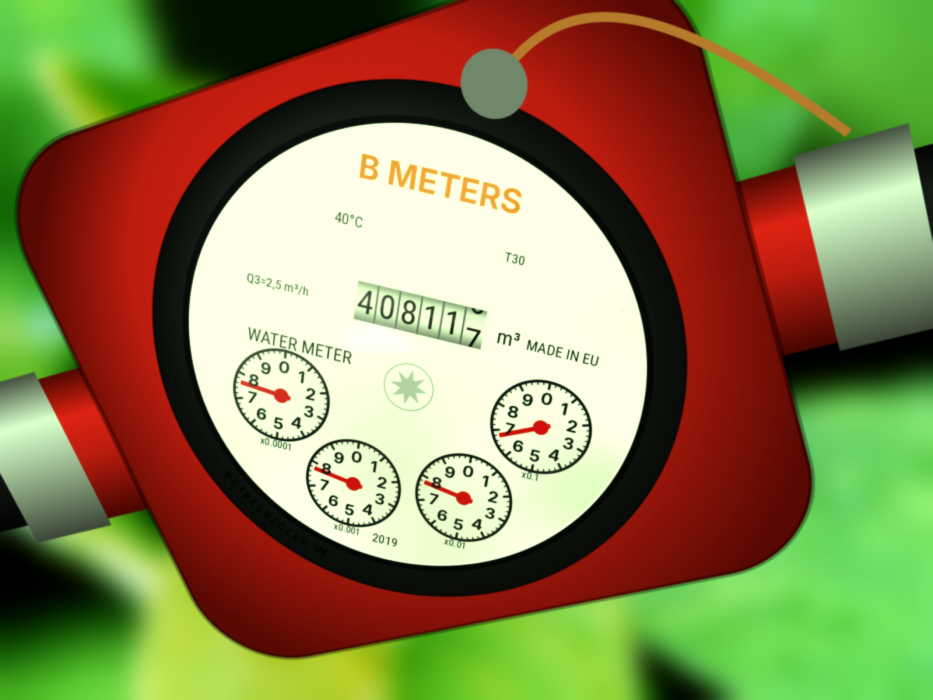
value=408116.6777 unit=m³
